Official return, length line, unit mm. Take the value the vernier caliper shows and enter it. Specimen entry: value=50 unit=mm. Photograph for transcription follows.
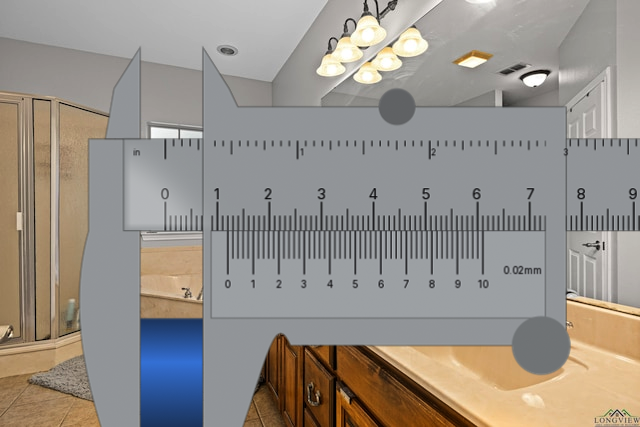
value=12.0 unit=mm
